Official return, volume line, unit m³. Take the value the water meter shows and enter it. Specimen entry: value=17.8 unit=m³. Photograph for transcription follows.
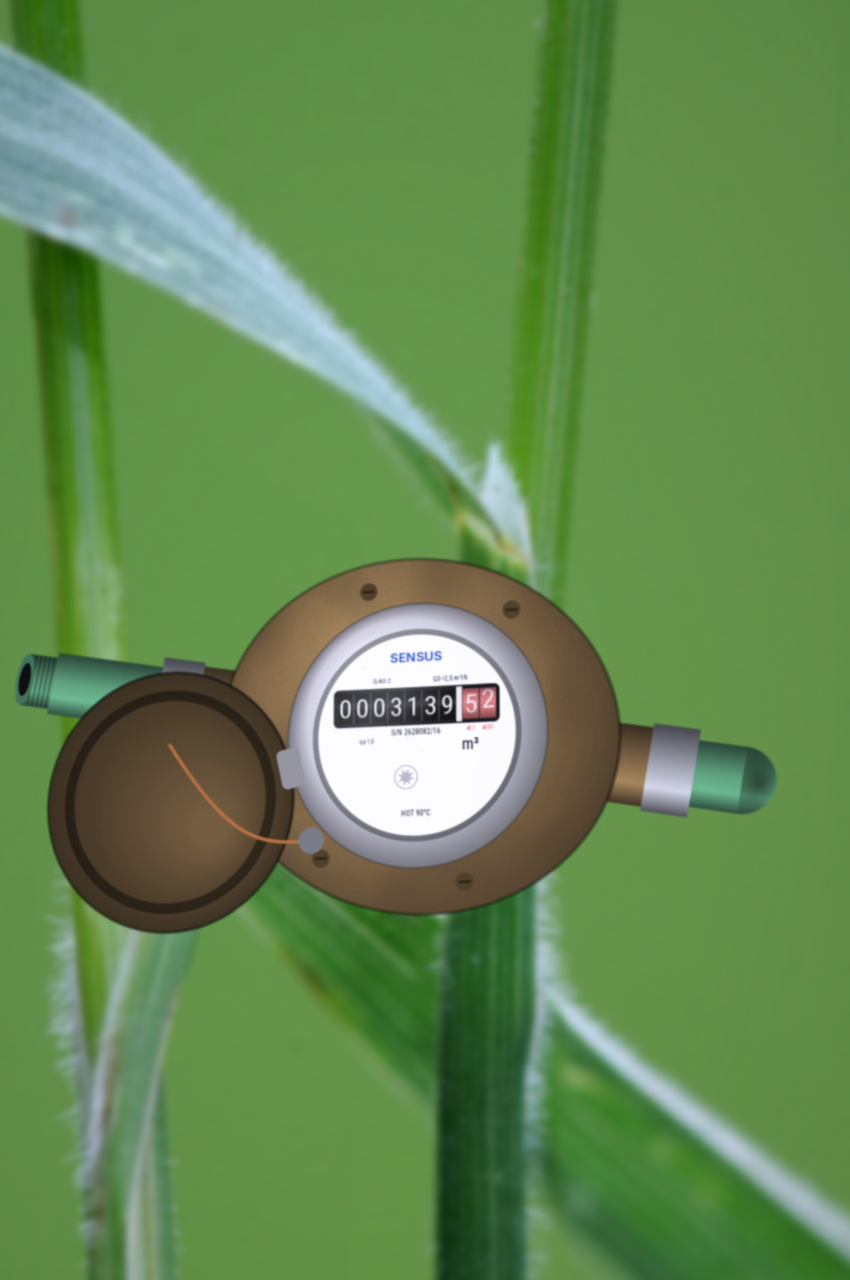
value=3139.52 unit=m³
